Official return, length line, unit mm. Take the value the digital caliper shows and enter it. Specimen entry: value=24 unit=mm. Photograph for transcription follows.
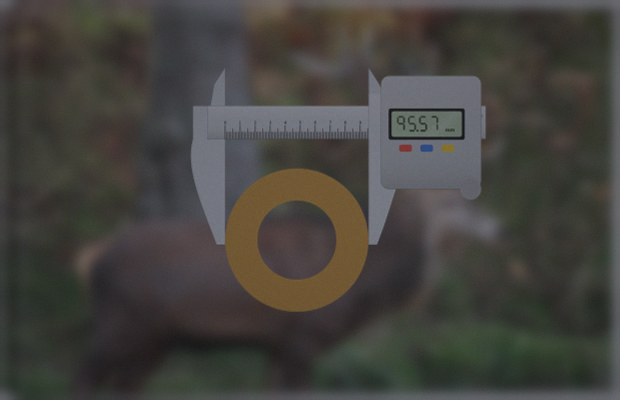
value=95.57 unit=mm
